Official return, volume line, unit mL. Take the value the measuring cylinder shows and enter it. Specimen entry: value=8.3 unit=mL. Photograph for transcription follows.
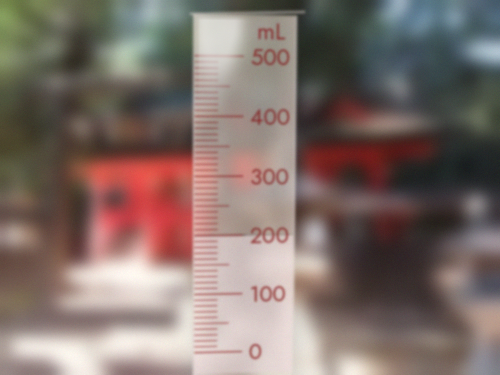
value=200 unit=mL
